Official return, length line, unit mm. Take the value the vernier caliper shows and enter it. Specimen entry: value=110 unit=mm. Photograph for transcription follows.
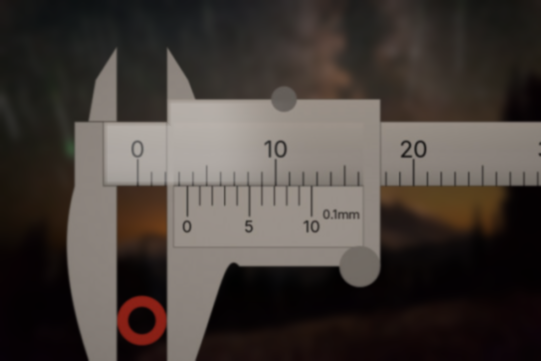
value=3.6 unit=mm
